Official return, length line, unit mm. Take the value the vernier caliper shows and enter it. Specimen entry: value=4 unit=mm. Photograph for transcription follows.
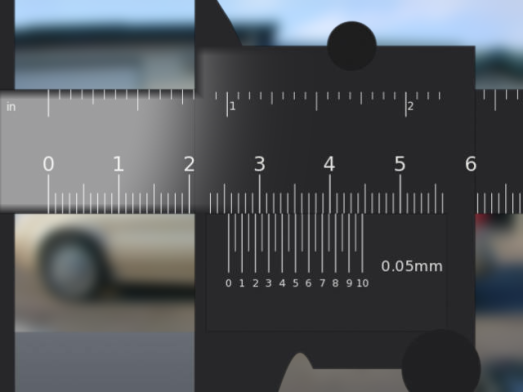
value=25.6 unit=mm
